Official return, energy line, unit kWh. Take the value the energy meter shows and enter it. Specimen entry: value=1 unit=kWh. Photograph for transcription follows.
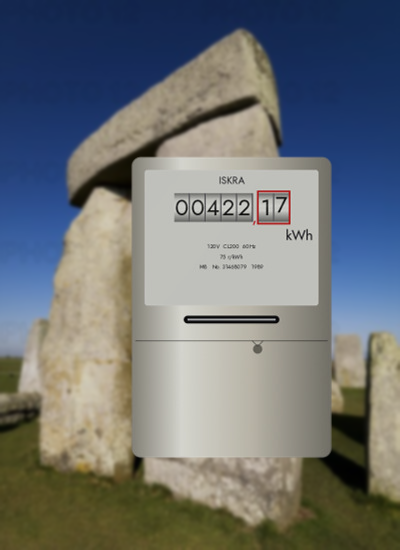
value=422.17 unit=kWh
